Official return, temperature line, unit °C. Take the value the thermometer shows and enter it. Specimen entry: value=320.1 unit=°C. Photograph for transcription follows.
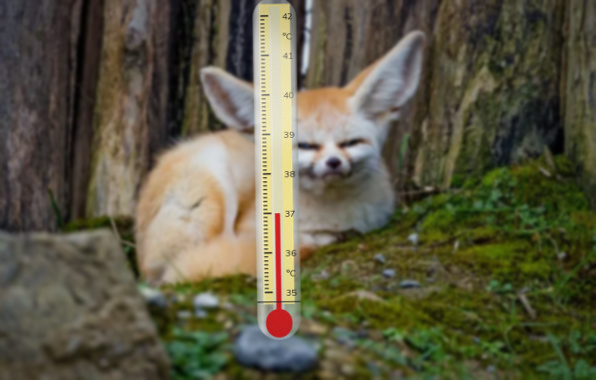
value=37 unit=°C
